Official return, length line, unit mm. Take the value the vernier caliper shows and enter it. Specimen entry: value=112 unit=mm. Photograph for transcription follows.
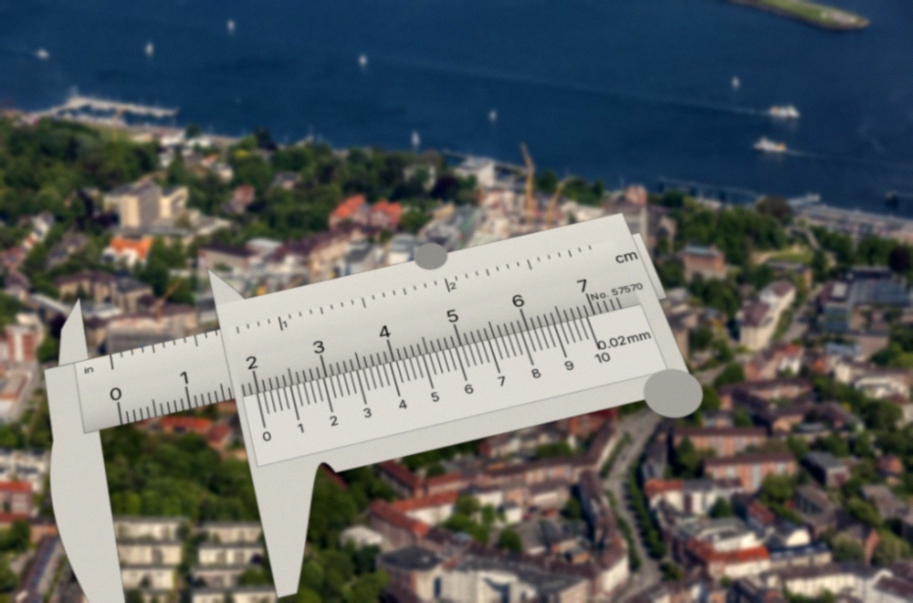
value=19.8 unit=mm
